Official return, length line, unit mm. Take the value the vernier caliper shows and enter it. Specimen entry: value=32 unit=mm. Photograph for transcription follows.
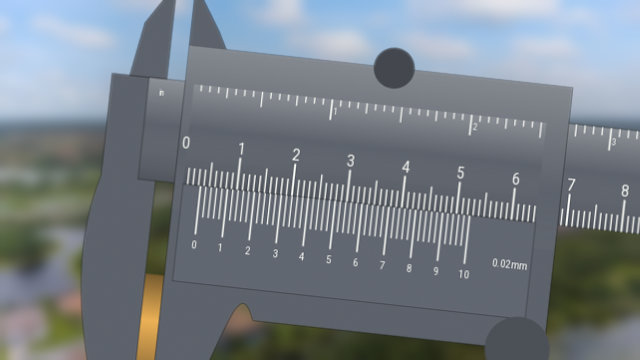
value=3.4 unit=mm
